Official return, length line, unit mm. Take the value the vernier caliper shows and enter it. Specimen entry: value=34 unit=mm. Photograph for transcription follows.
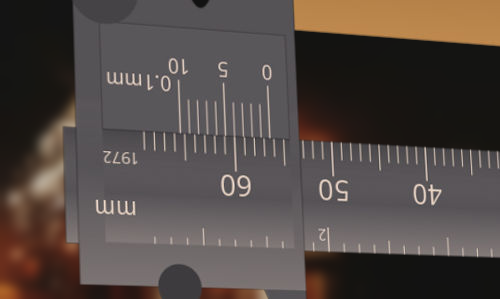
value=56.4 unit=mm
